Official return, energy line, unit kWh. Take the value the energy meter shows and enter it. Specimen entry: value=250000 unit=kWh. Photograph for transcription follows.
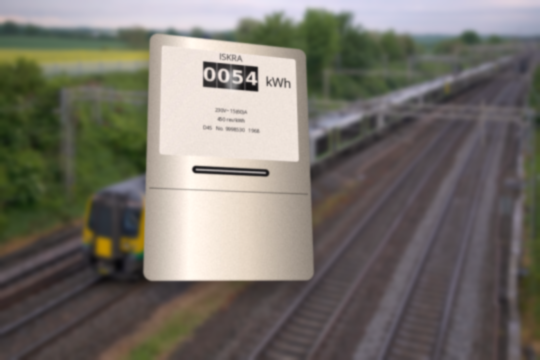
value=54 unit=kWh
